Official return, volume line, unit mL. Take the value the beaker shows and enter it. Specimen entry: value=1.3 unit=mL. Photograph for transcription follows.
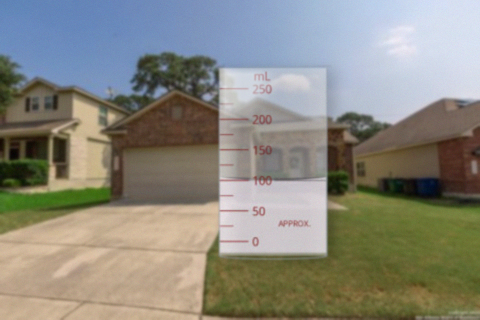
value=100 unit=mL
